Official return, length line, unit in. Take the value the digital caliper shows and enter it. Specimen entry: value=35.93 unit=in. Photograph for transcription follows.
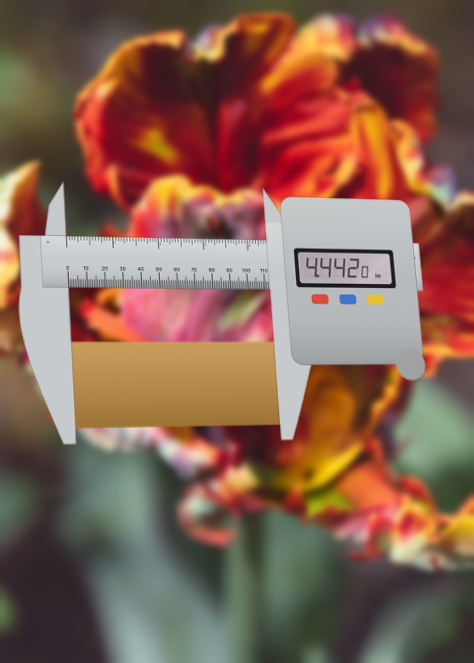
value=4.4420 unit=in
